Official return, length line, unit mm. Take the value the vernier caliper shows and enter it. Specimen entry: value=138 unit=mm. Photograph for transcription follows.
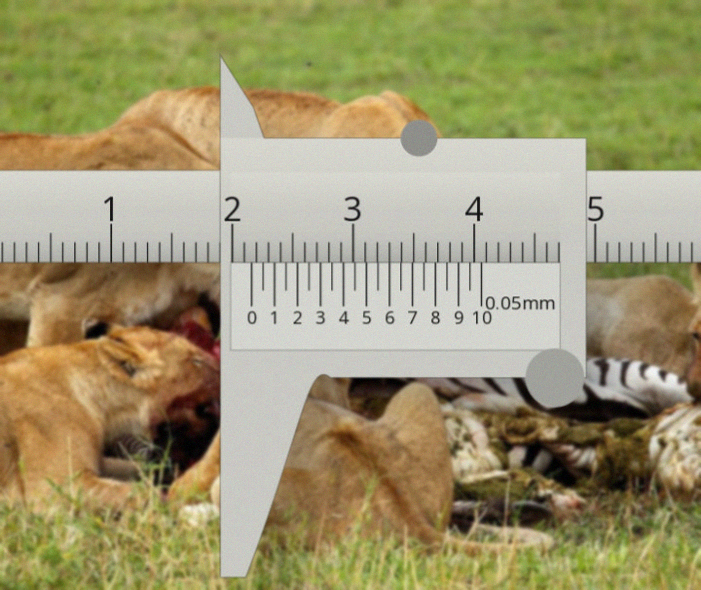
value=21.6 unit=mm
